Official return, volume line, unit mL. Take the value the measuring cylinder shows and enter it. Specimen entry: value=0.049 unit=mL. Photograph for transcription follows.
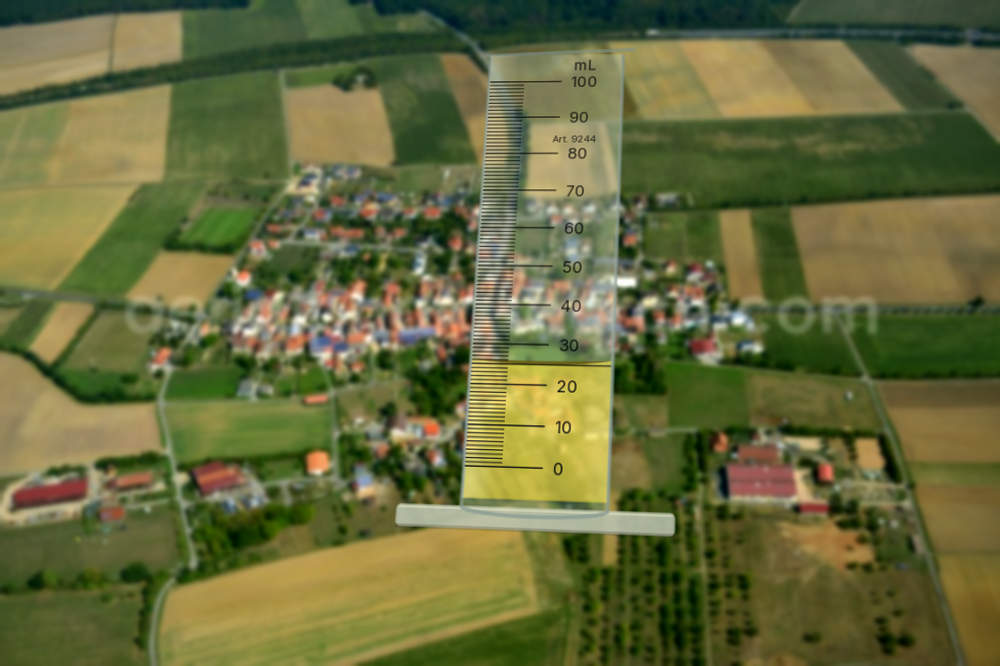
value=25 unit=mL
